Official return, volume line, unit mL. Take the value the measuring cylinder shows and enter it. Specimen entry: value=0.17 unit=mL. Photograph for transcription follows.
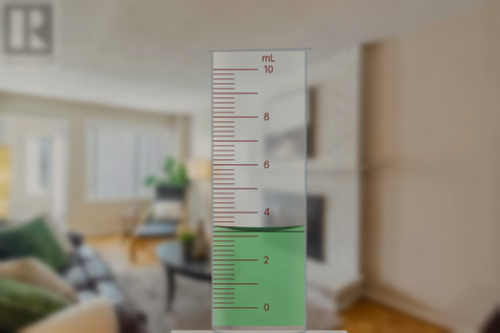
value=3.2 unit=mL
